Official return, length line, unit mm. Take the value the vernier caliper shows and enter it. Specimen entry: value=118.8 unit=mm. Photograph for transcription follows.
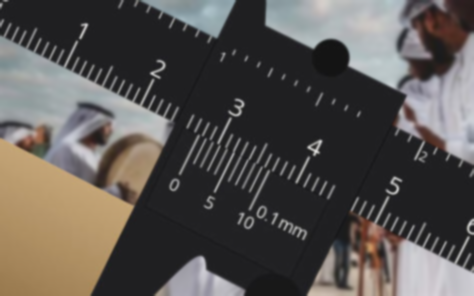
value=27.6 unit=mm
